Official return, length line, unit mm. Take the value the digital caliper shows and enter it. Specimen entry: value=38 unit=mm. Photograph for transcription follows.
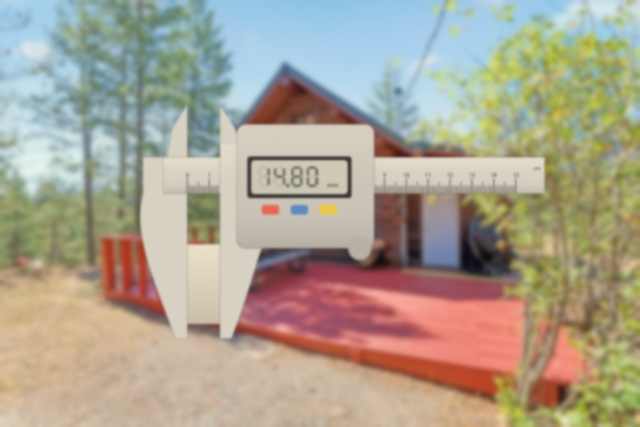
value=14.80 unit=mm
